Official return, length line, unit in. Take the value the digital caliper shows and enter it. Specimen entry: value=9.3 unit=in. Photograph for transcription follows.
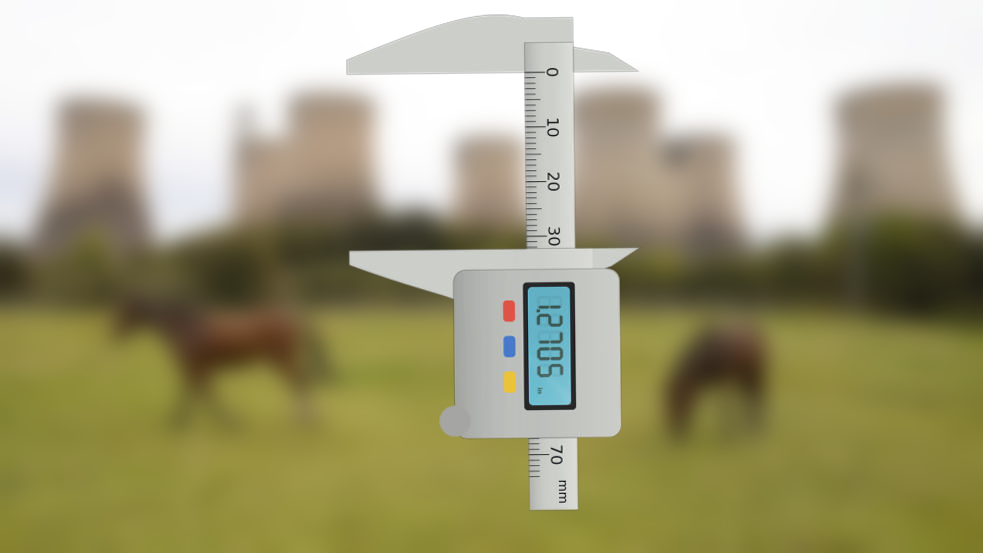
value=1.2705 unit=in
